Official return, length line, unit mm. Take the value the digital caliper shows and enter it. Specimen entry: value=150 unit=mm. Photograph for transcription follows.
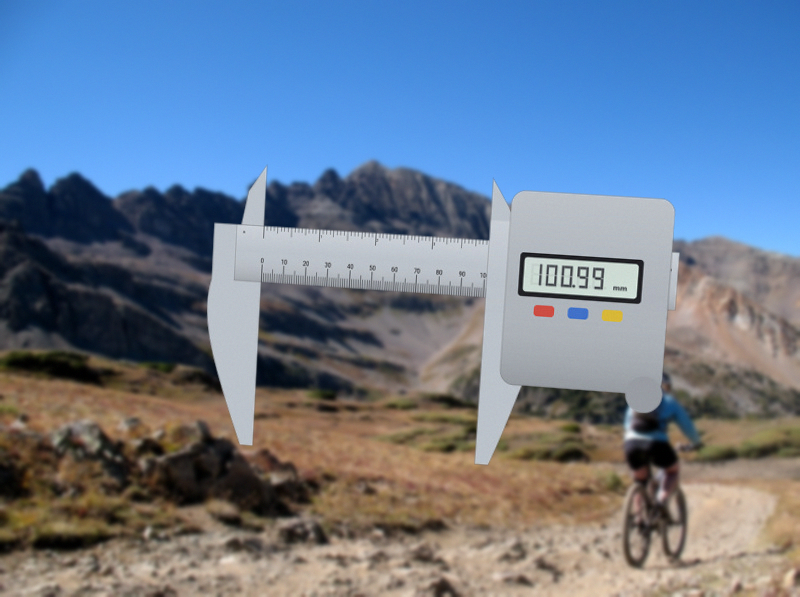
value=100.99 unit=mm
